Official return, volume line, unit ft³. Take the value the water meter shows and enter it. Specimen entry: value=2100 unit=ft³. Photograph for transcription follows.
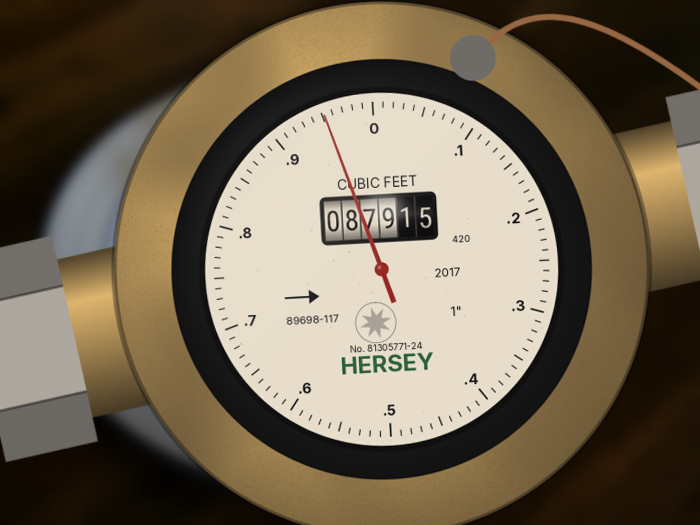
value=87914.95 unit=ft³
